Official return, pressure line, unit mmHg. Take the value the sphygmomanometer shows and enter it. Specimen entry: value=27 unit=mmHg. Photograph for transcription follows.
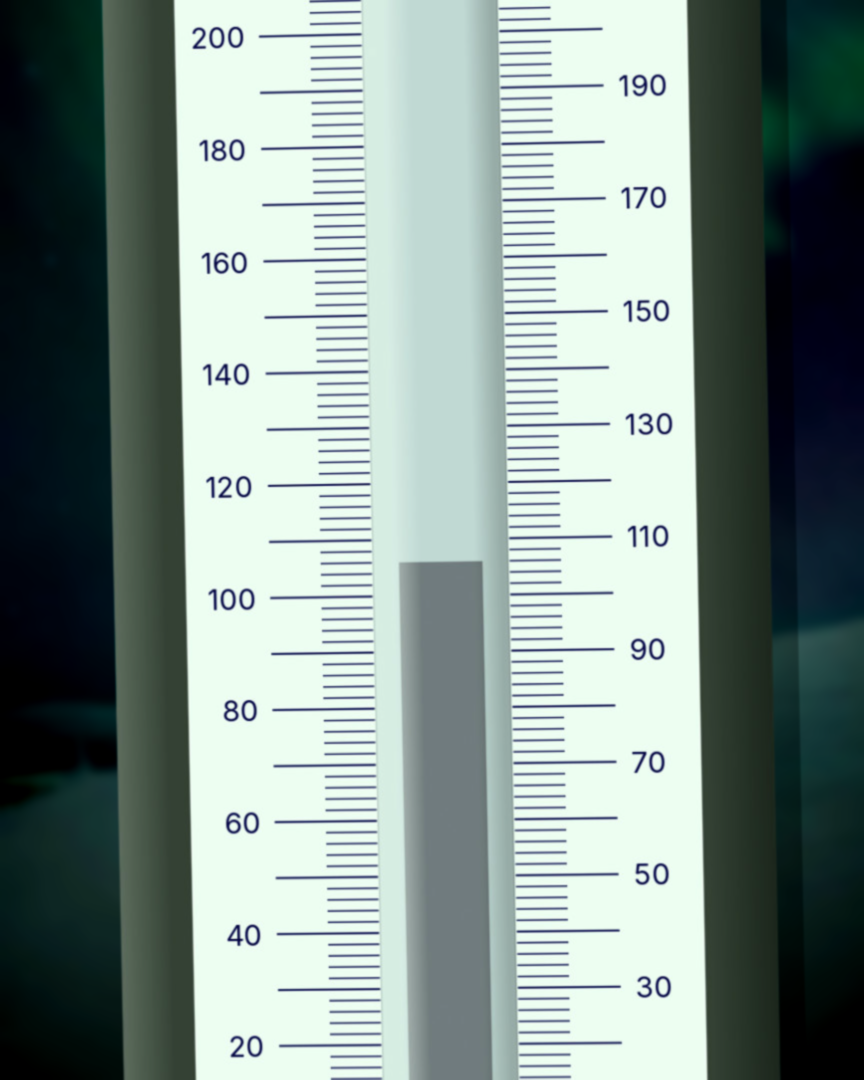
value=106 unit=mmHg
